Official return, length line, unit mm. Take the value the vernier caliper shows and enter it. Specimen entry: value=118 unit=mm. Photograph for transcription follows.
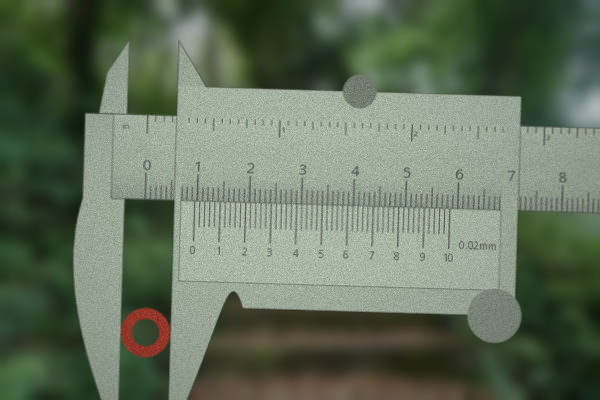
value=9.5 unit=mm
